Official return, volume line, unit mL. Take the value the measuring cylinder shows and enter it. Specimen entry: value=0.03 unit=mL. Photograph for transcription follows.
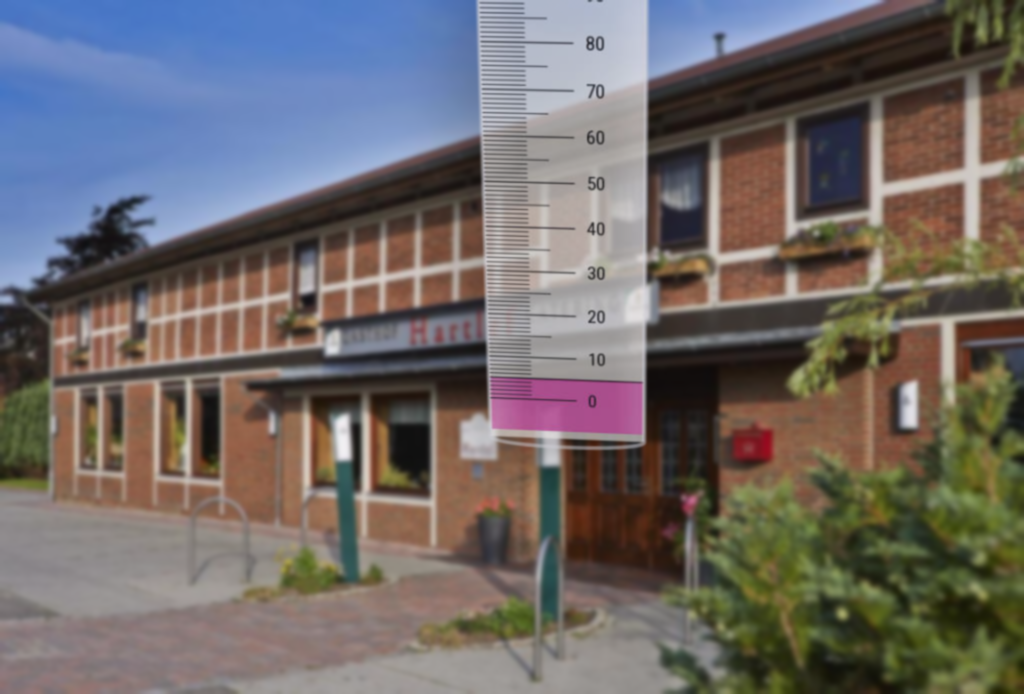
value=5 unit=mL
